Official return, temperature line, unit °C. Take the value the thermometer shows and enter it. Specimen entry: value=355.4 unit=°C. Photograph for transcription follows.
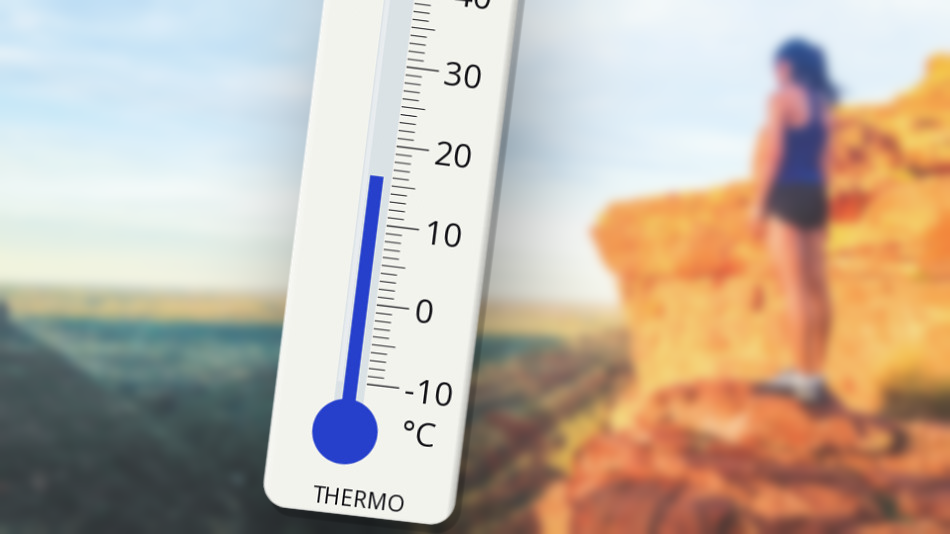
value=16 unit=°C
